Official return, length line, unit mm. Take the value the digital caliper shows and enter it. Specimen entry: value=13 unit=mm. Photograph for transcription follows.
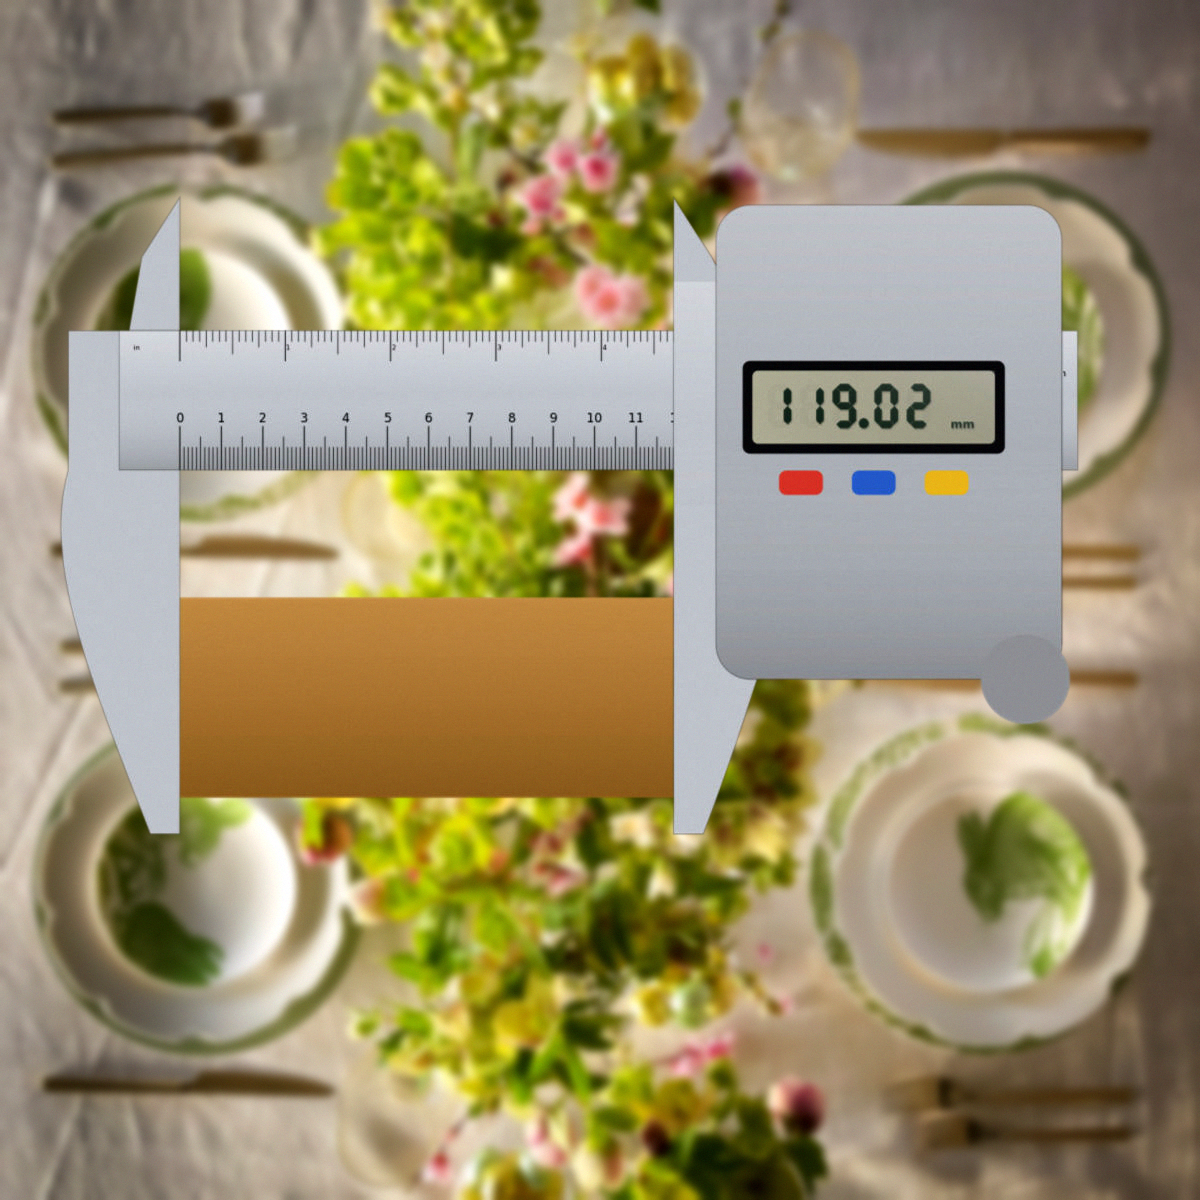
value=119.02 unit=mm
